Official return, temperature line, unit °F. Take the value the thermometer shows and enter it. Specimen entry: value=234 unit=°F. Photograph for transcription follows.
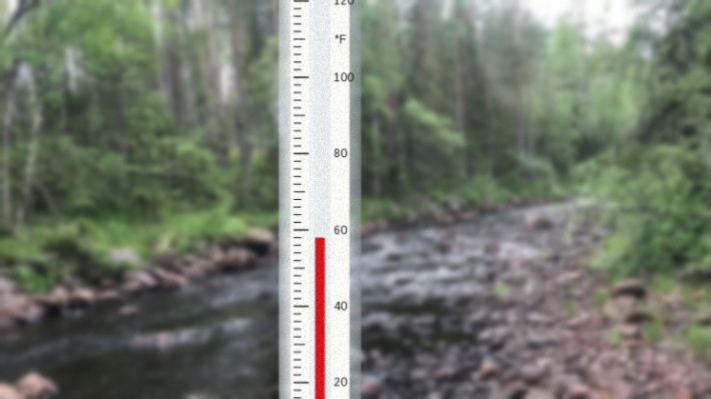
value=58 unit=°F
